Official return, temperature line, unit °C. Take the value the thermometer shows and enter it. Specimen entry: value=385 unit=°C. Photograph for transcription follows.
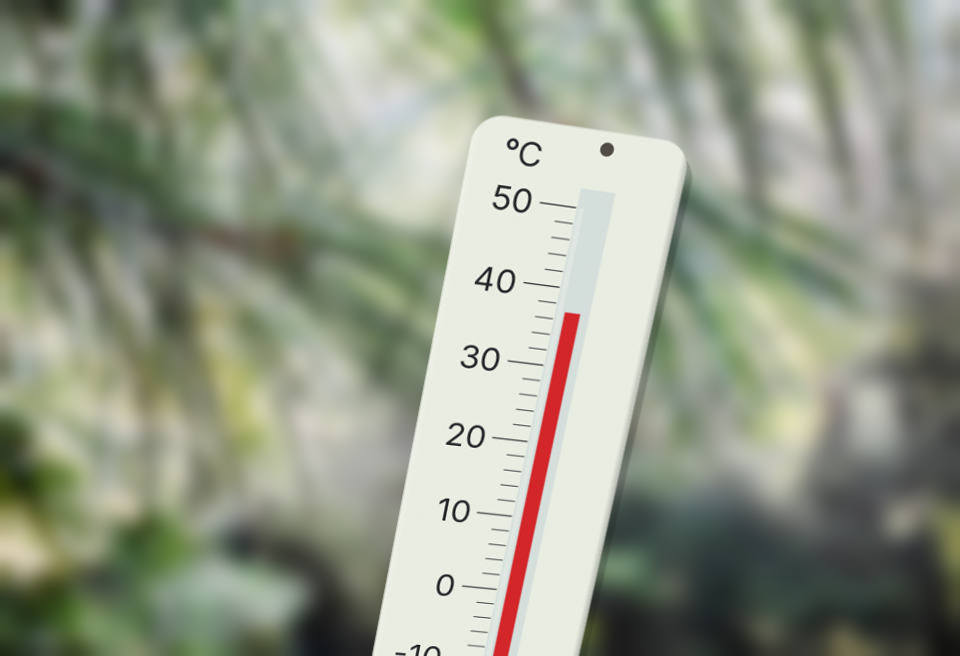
value=37 unit=°C
